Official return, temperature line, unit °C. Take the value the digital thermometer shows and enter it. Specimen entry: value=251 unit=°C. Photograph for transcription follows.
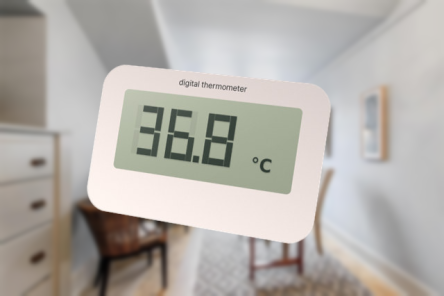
value=36.8 unit=°C
